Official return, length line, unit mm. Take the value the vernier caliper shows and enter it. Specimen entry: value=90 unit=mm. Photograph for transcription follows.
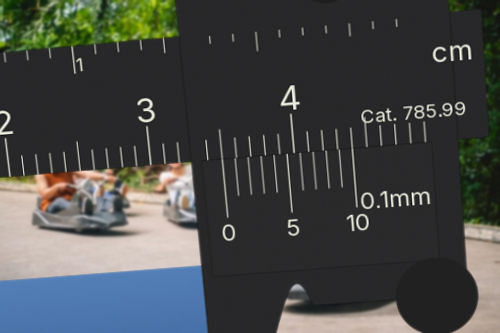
value=35.0 unit=mm
